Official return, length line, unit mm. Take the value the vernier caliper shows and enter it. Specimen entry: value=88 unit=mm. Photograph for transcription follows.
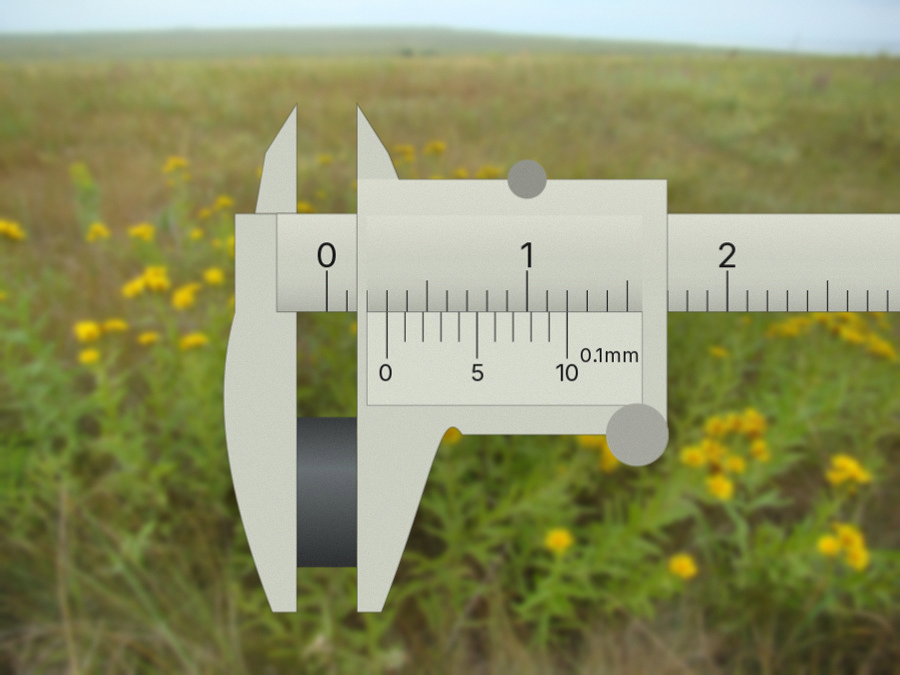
value=3.0 unit=mm
